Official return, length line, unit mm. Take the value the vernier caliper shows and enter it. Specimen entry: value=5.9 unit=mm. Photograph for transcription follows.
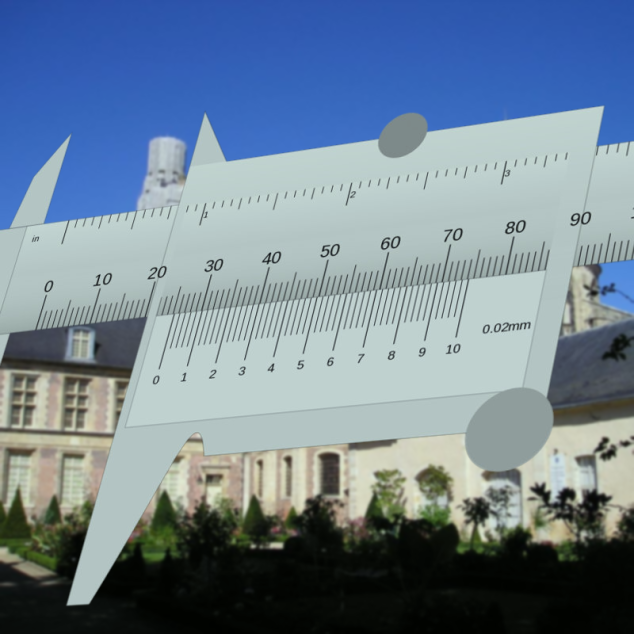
value=25.2 unit=mm
